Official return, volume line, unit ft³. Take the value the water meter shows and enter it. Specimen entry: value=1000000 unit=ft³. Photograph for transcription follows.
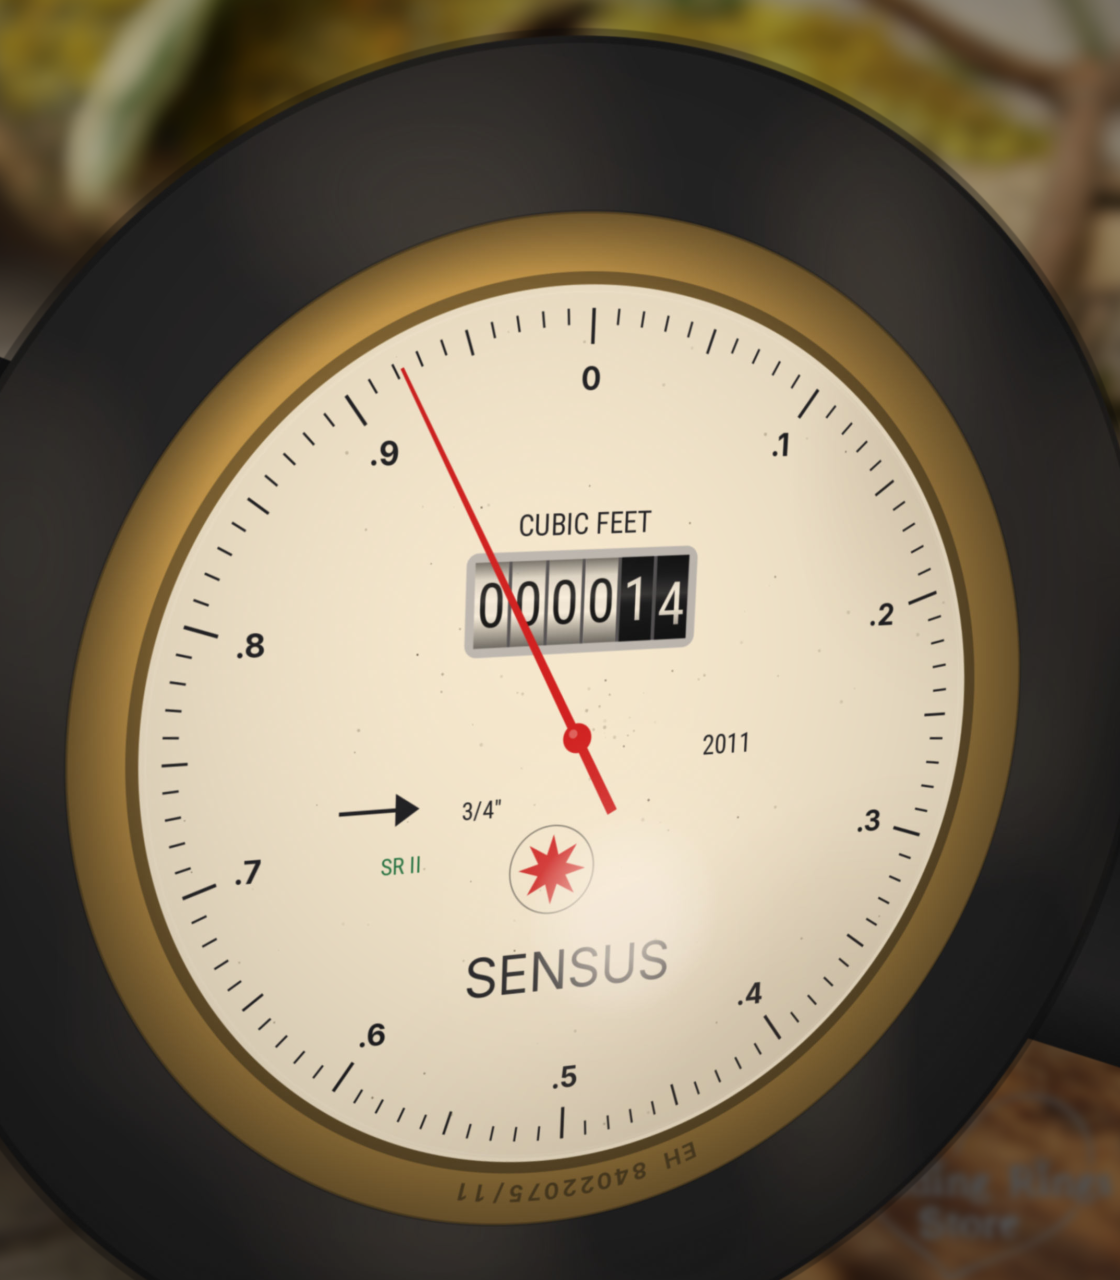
value=13.92 unit=ft³
